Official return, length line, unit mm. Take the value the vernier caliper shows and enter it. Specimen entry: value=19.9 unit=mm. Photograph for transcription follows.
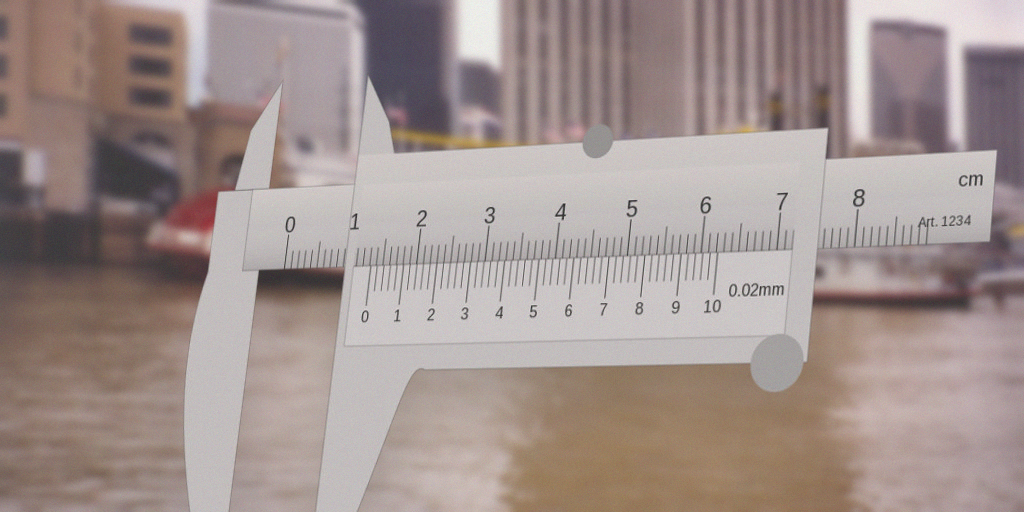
value=13.2 unit=mm
